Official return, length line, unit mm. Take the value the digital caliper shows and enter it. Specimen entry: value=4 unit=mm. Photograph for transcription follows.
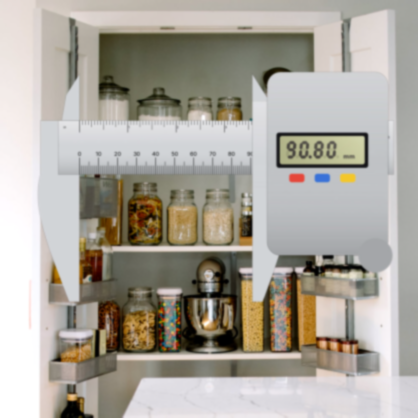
value=90.80 unit=mm
